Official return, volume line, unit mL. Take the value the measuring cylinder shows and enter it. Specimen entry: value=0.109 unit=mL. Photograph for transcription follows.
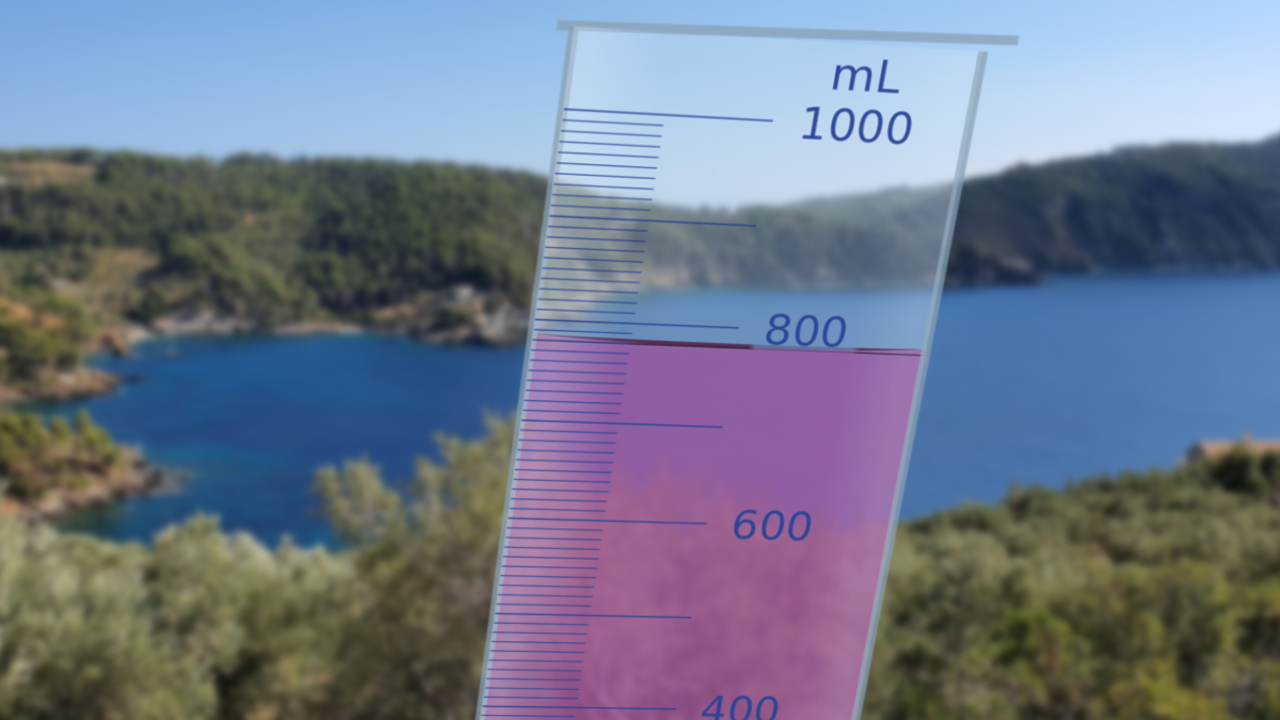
value=780 unit=mL
